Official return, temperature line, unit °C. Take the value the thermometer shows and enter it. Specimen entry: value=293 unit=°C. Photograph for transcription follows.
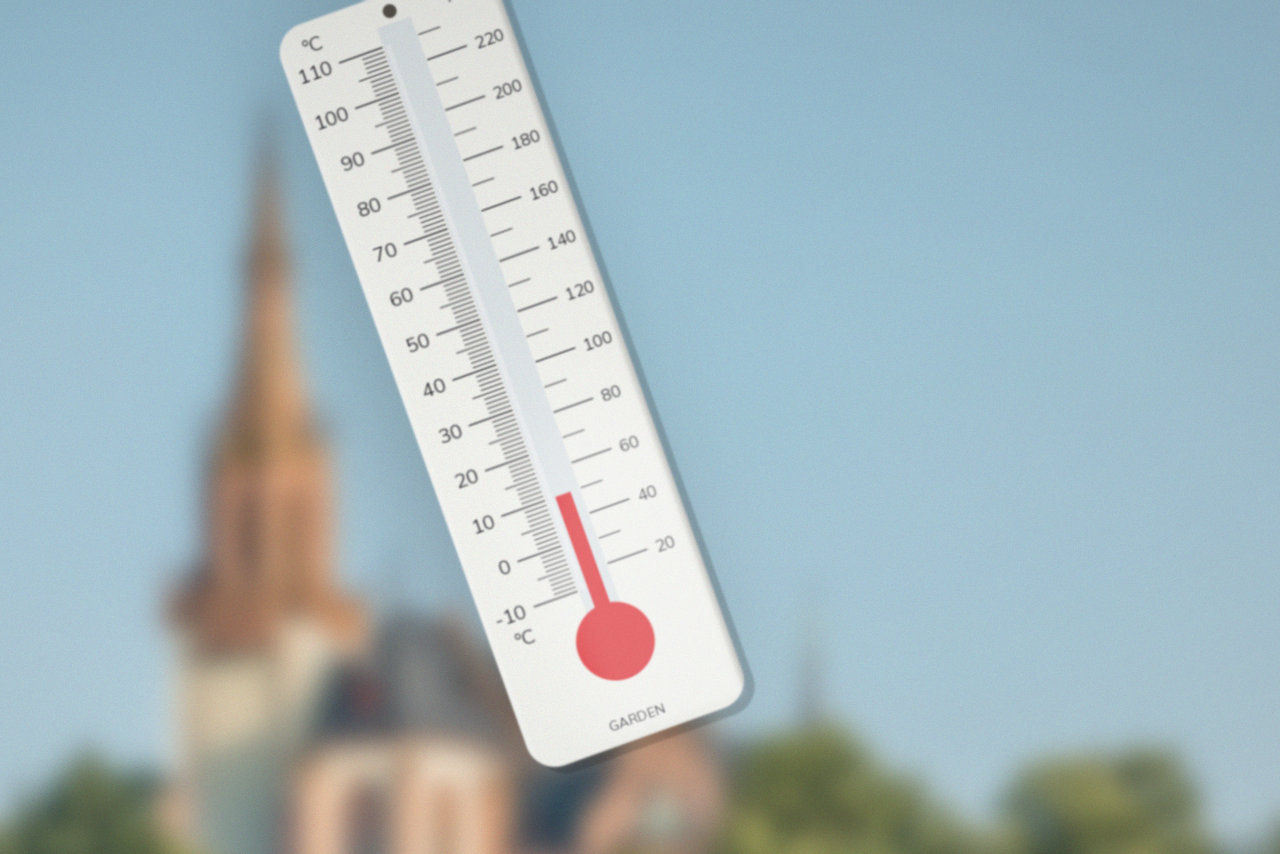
value=10 unit=°C
